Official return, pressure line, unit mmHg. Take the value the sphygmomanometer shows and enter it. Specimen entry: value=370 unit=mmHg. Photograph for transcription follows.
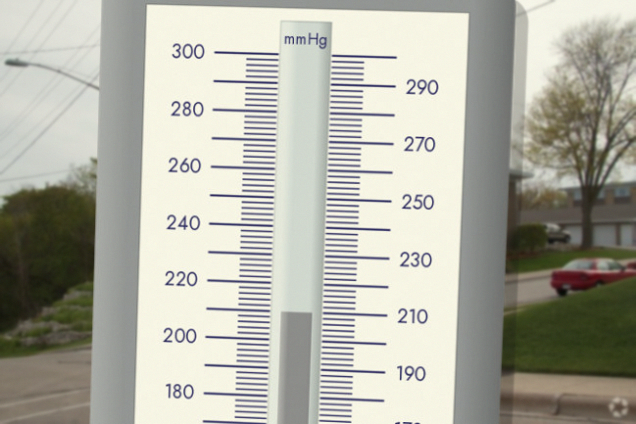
value=210 unit=mmHg
